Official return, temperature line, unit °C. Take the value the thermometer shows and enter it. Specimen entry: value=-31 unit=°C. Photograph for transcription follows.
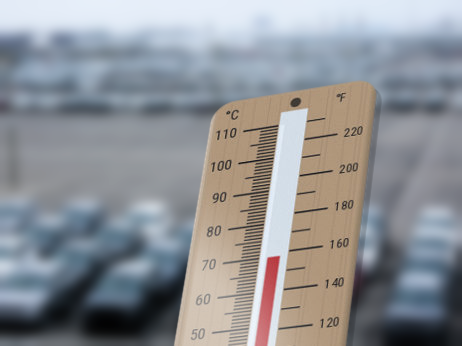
value=70 unit=°C
